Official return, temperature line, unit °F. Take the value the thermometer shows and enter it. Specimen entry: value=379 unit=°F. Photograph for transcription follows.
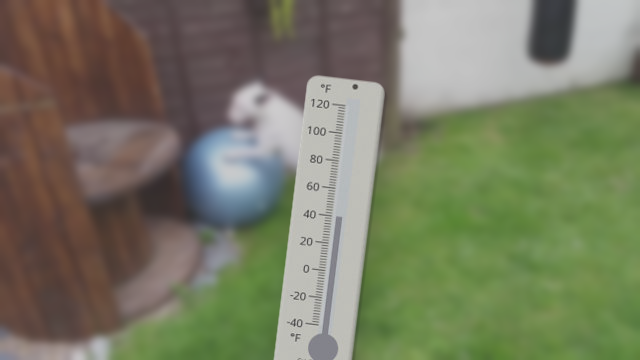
value=40 unit=°F
